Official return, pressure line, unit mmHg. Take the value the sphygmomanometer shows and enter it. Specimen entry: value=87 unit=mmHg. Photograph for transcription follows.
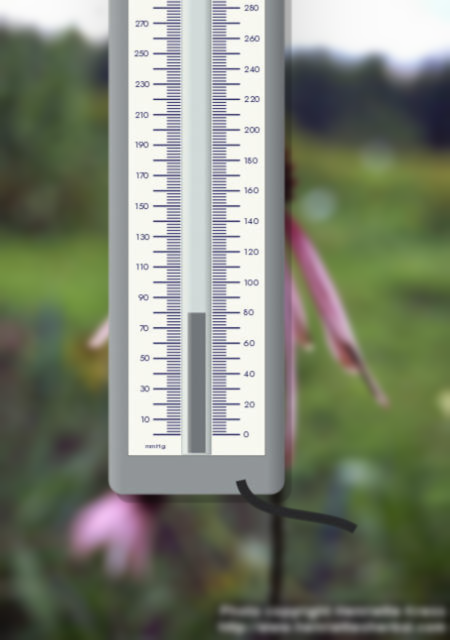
value=80 unit=mmHg
